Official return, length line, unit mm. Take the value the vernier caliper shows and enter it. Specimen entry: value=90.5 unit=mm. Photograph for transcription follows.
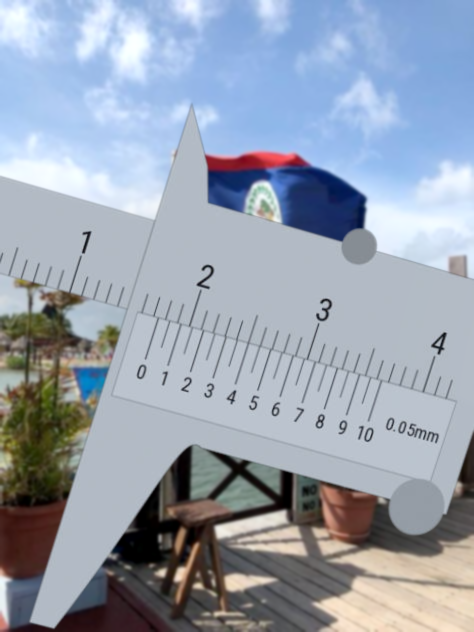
value=17.4 unit=mm
